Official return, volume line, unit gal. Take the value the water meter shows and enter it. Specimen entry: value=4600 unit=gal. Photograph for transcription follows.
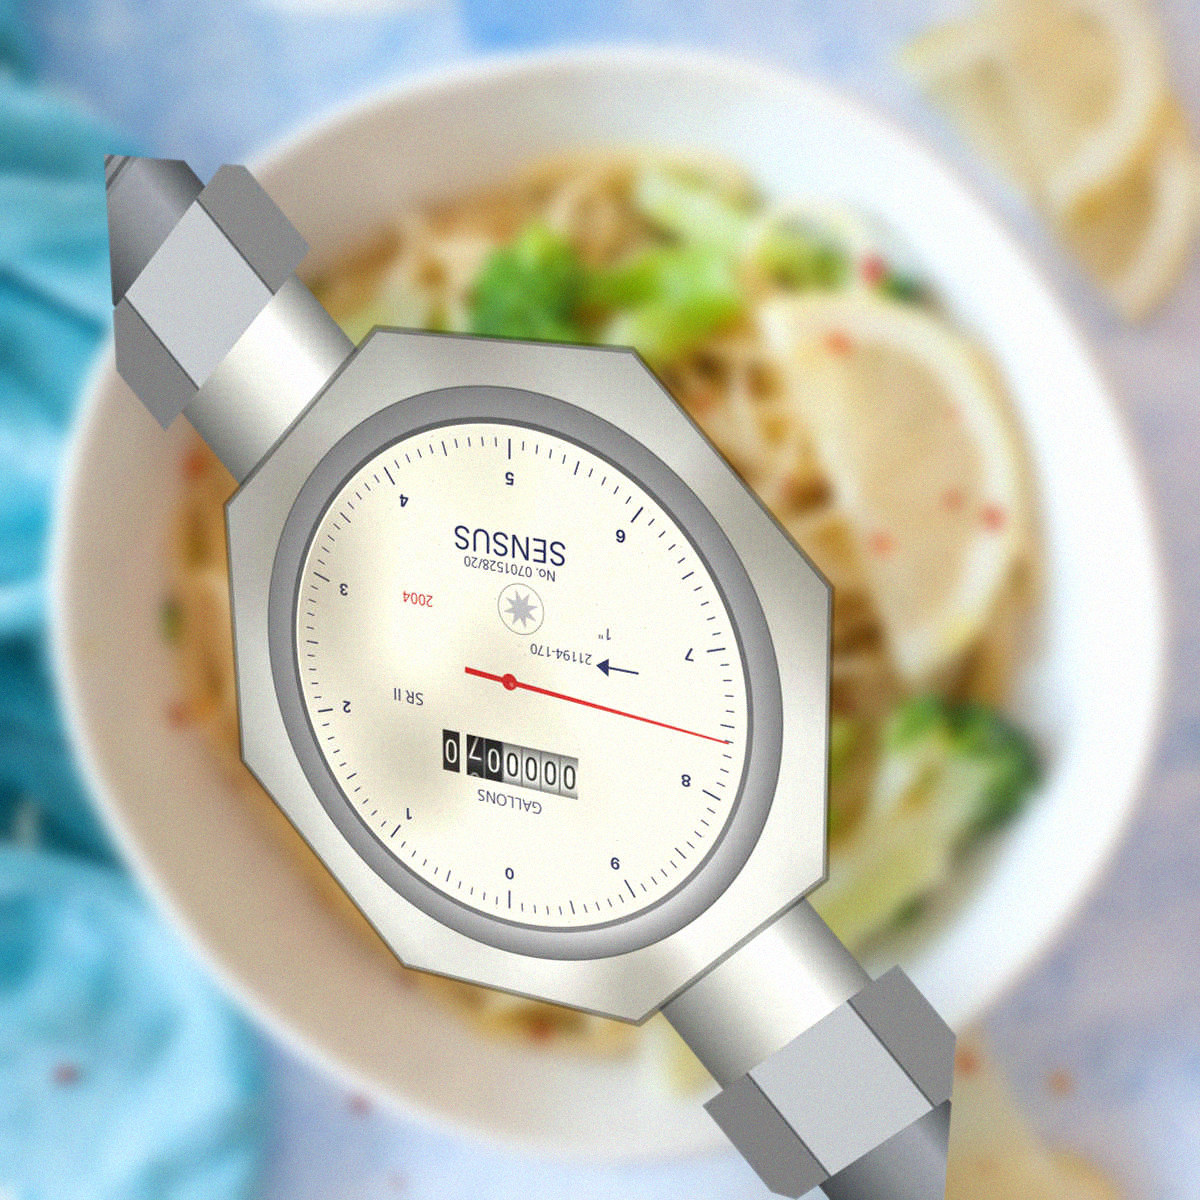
value=67.6 unit=gal
